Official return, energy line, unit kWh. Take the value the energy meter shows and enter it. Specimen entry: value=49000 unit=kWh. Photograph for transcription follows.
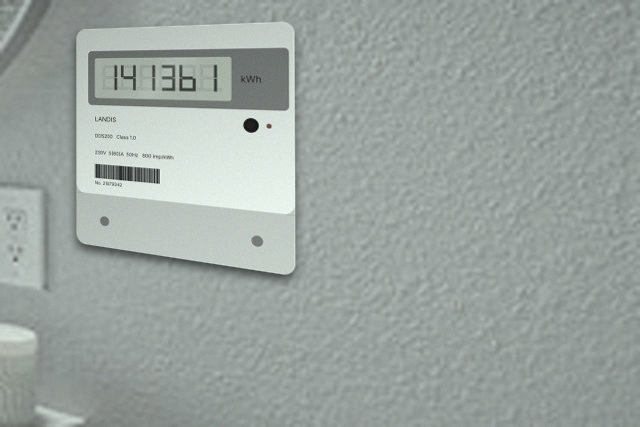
value=141361 unit=kWh
